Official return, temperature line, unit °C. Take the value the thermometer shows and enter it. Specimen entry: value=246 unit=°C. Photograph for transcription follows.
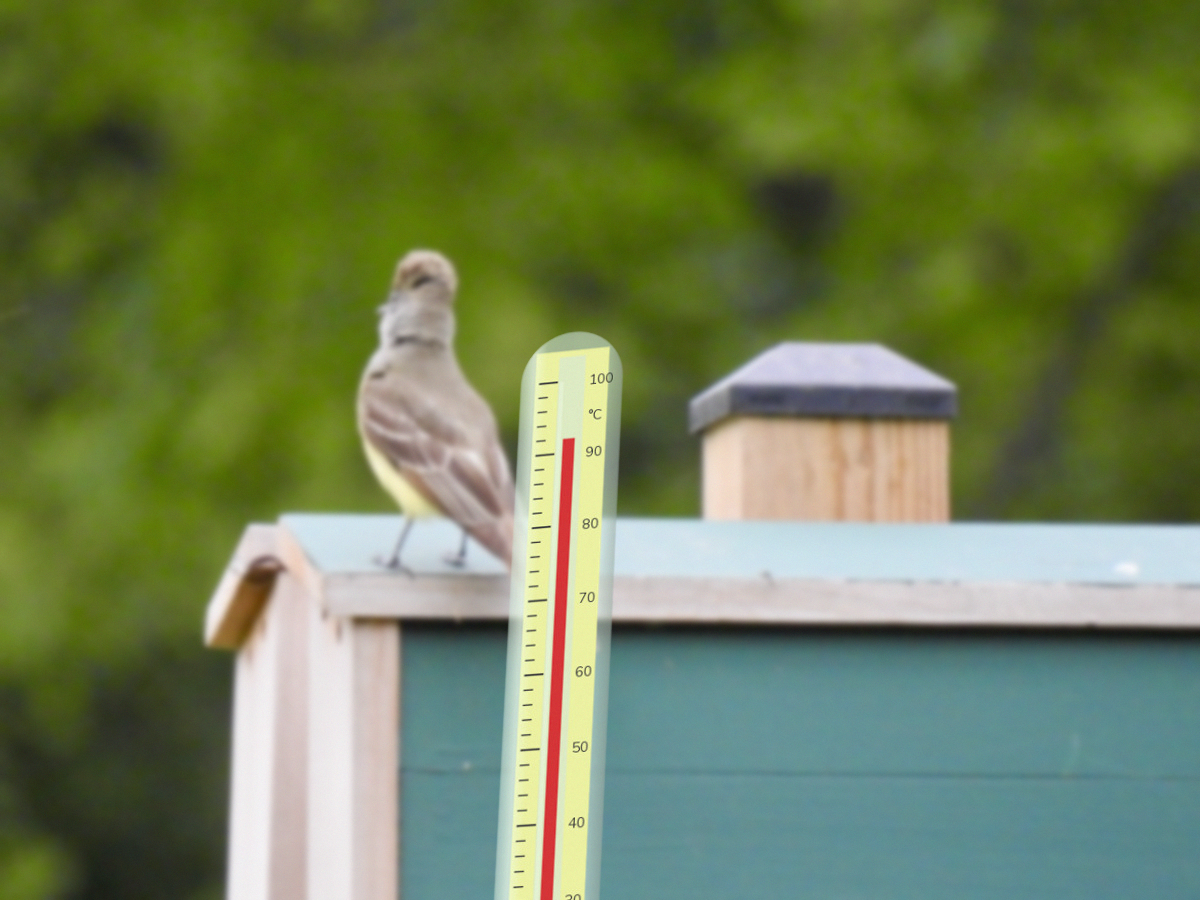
value=92 unit=°C
